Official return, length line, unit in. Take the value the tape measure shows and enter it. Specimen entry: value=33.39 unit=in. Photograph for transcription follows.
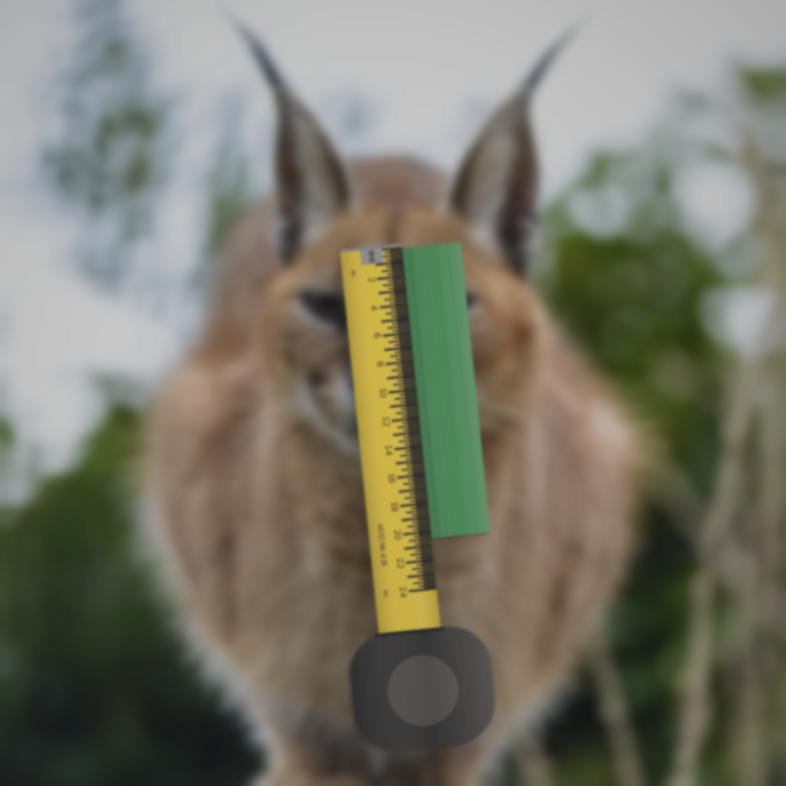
value=20.5 unit=in
